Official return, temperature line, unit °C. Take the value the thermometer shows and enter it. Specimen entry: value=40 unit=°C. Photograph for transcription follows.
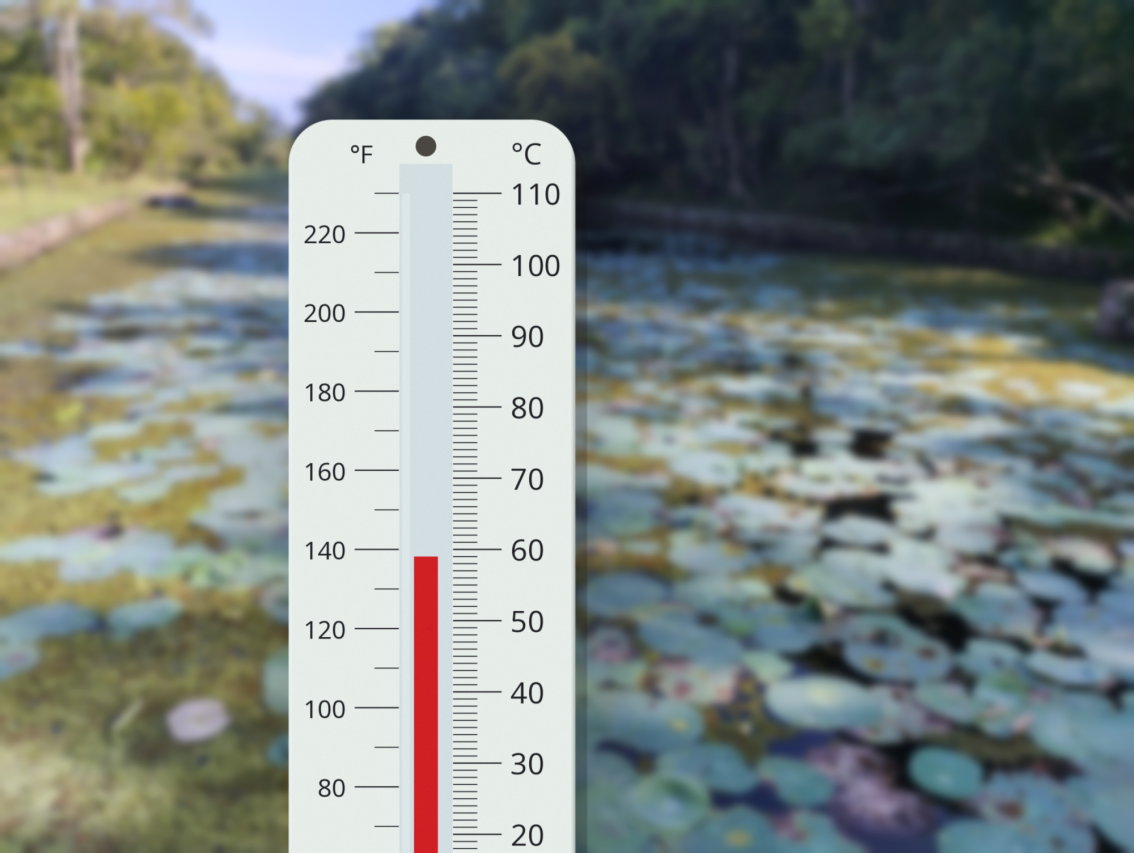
value=59 unit=°C
